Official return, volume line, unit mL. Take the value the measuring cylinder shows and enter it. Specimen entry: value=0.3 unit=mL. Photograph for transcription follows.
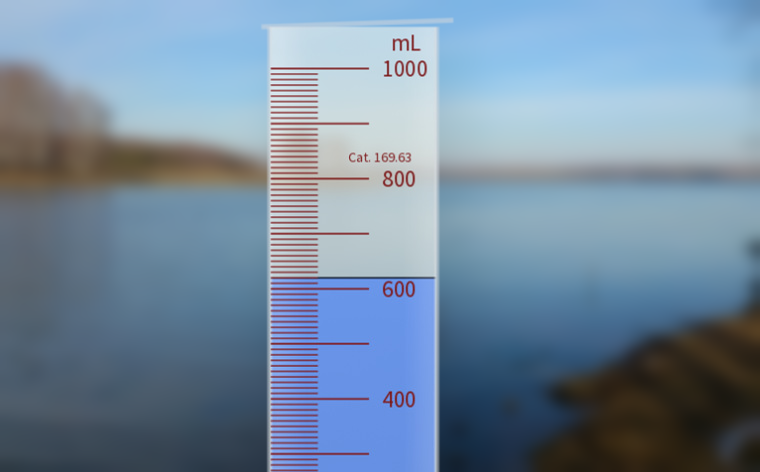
value=620 unit=mL
